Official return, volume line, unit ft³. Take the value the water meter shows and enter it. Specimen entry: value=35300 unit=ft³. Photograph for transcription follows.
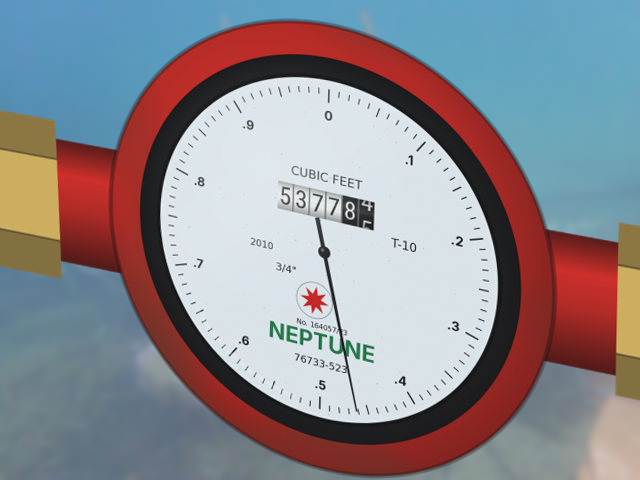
value=537784.46 unit=ft³
